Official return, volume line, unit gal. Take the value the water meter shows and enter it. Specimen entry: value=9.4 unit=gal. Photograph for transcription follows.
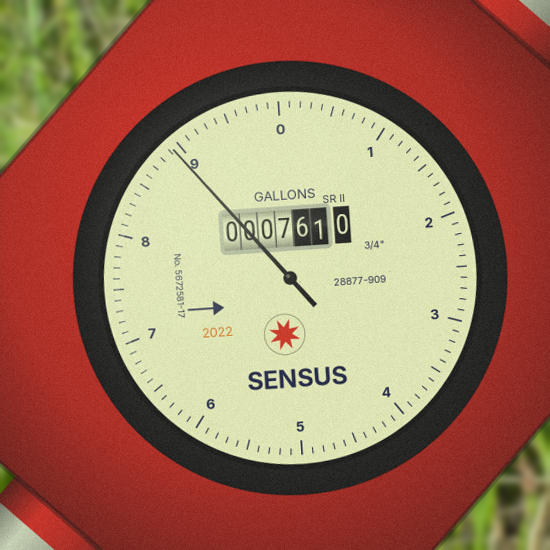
value=7608.9 unit=gal
